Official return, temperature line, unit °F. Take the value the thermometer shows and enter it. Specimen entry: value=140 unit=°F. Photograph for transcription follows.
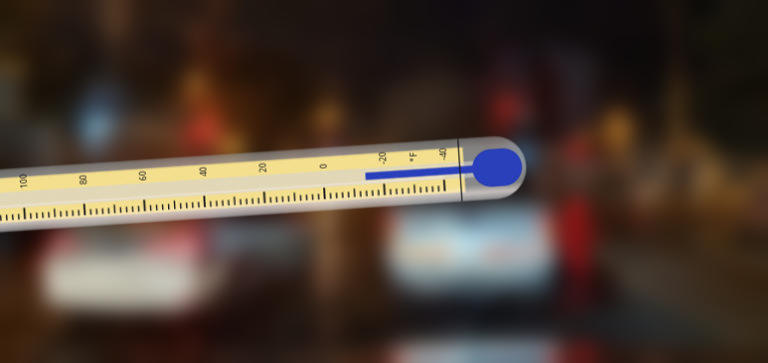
value=-14 unit=°F
